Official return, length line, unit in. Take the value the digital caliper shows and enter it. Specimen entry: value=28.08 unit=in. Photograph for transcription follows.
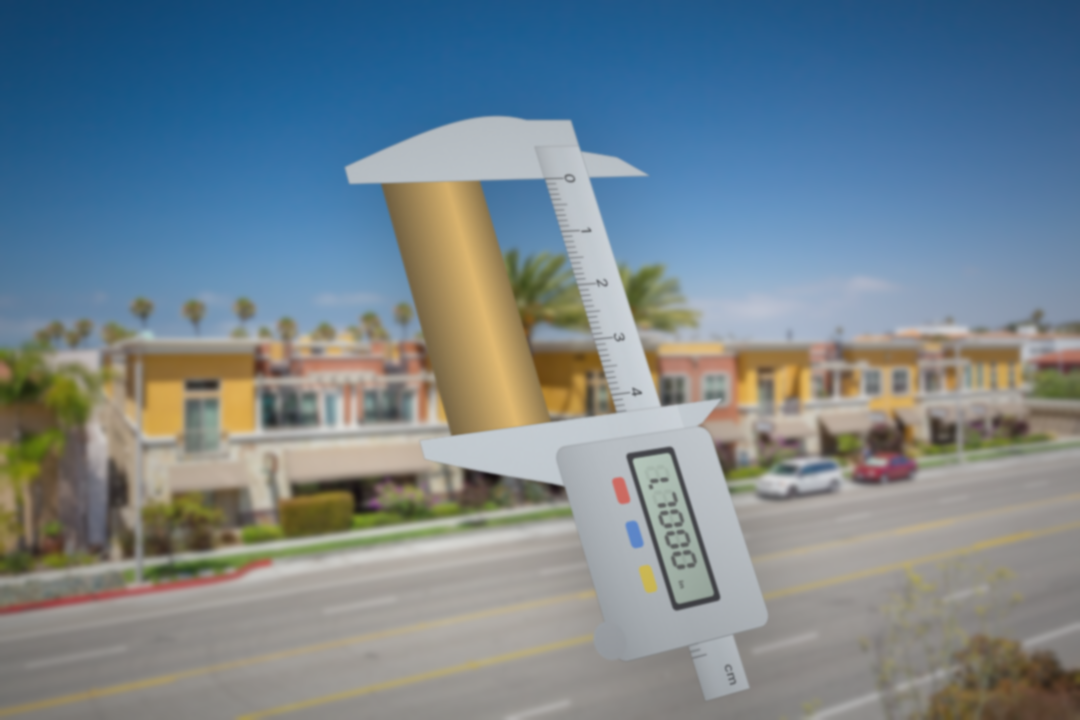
value=1.7000 unit=in
